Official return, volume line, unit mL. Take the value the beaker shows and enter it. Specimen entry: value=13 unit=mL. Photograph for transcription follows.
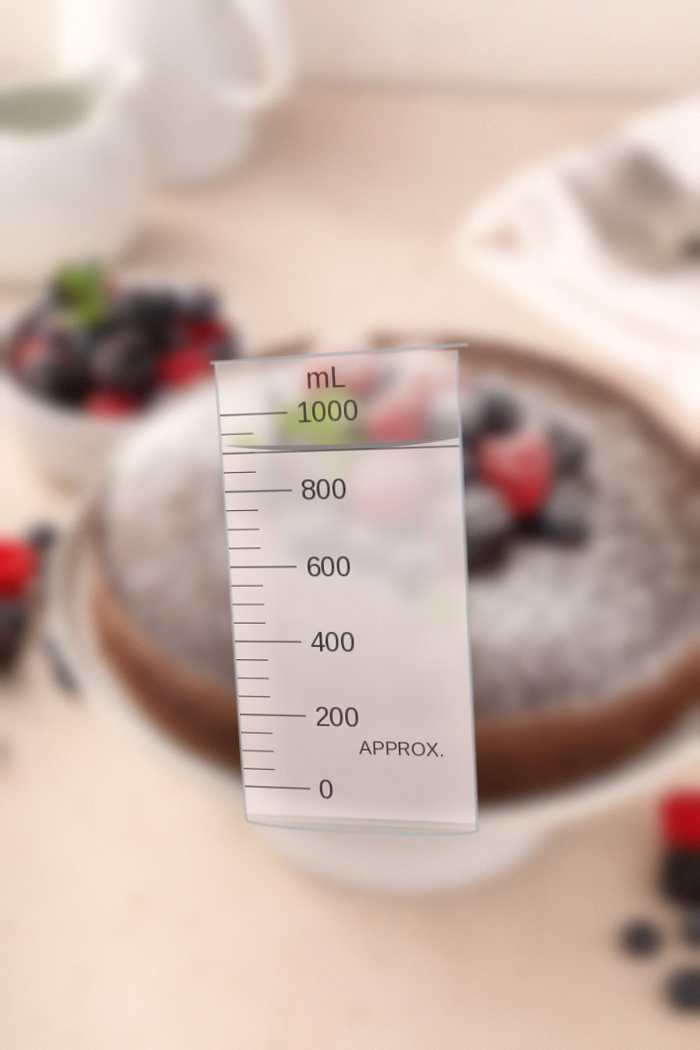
value=900 unit=mL
